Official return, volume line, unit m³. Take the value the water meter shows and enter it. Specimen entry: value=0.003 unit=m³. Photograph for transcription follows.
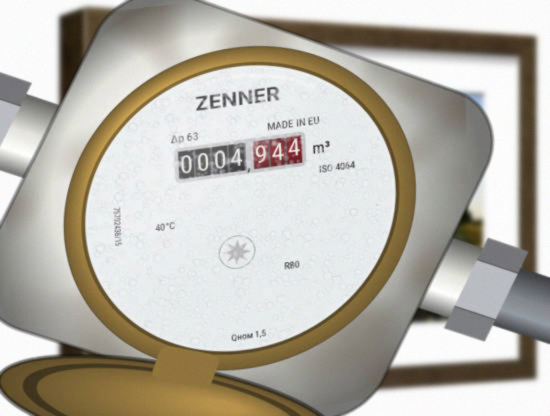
value=4.944 unit=m³
